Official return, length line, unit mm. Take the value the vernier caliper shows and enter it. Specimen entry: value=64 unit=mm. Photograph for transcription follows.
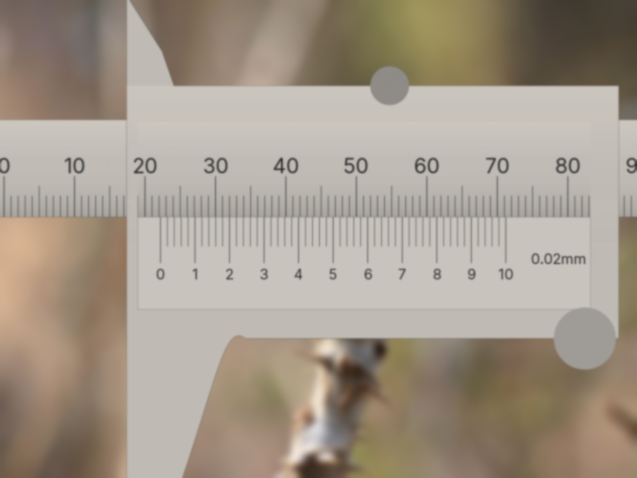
value=22.2 unit=mm
